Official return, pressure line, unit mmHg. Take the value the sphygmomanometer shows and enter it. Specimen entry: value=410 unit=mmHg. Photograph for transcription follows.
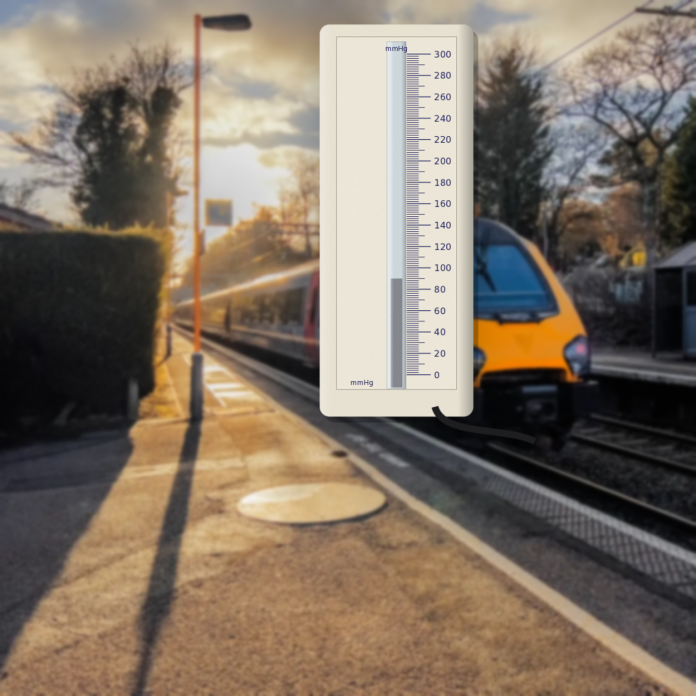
value=90 unit=mmHg
